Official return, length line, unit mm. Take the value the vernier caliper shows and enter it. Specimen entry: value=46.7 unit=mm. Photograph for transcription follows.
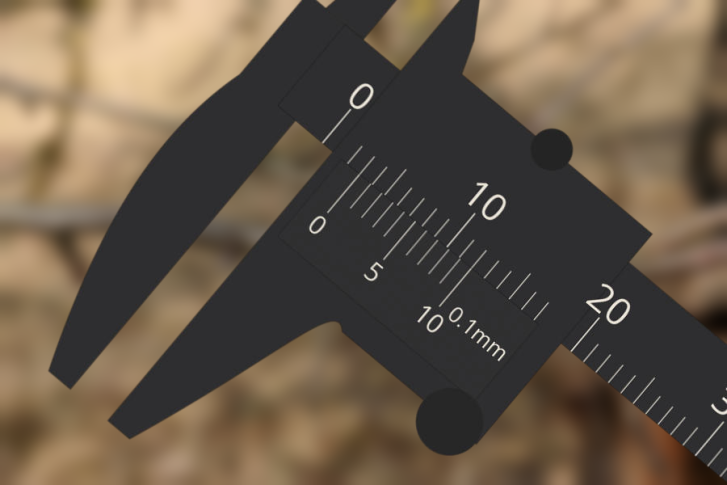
value=3.0 unit=mm
